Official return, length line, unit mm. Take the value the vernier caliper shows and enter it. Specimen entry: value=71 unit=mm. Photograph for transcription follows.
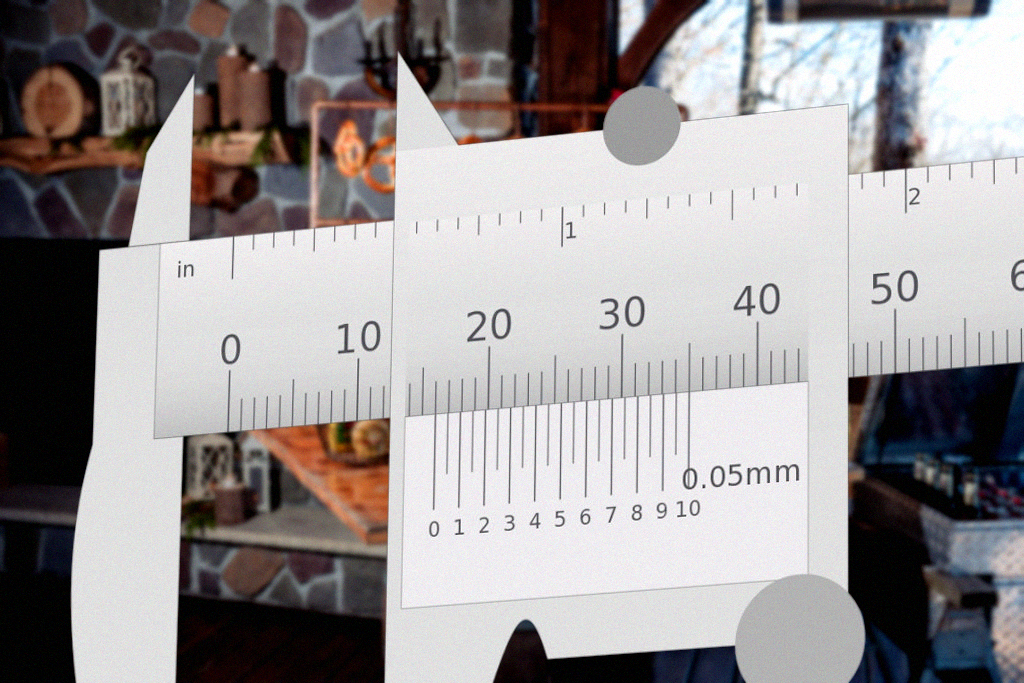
value=16.0 unit=mm
